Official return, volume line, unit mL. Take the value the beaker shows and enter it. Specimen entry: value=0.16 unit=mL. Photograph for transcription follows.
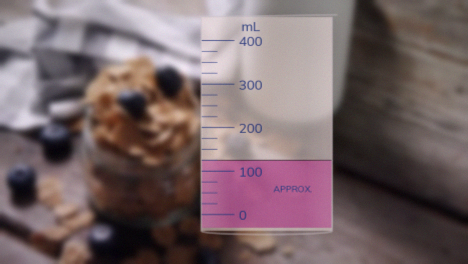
value=125 unit=mL
